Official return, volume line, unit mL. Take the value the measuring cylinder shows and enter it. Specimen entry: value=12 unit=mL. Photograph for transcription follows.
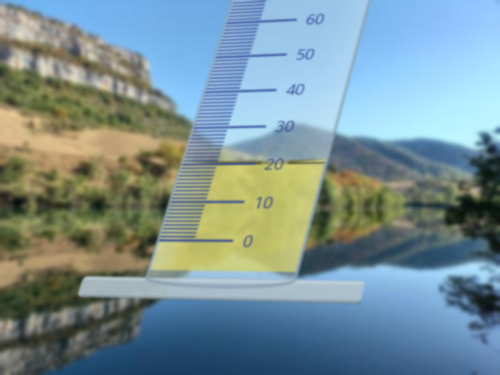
value=20 unit=mL
